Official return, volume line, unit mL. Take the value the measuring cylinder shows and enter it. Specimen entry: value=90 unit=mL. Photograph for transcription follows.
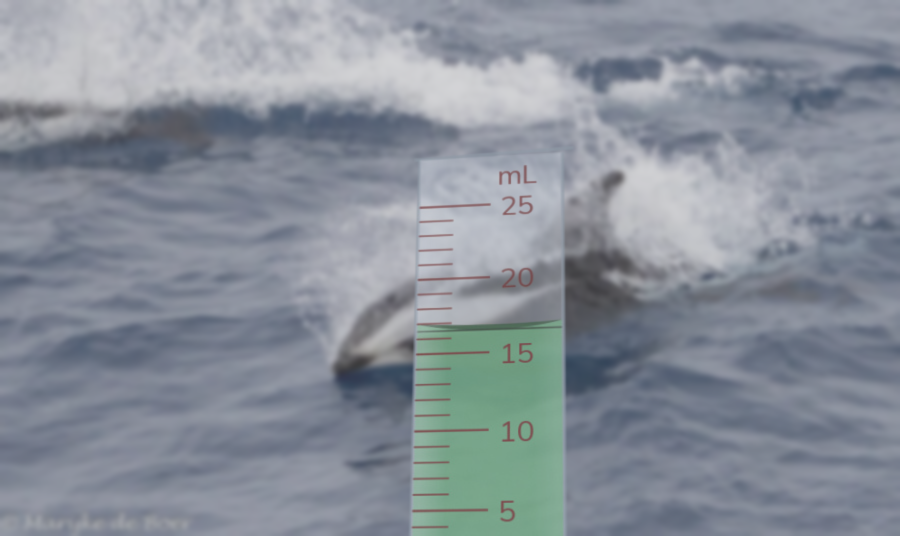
value=16.5 unit=mL
